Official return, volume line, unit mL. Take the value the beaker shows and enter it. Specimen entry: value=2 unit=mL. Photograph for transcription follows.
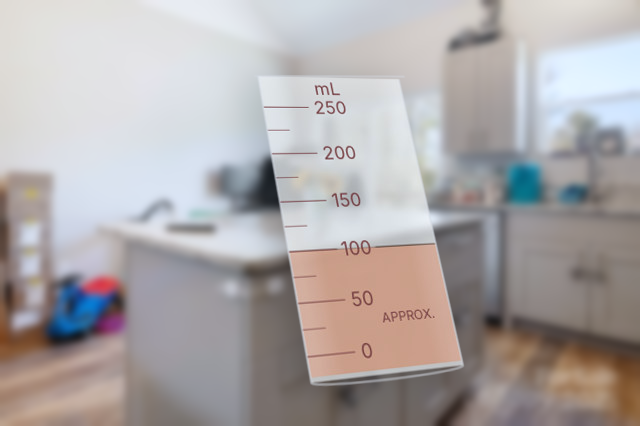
value=100 unit=mL
